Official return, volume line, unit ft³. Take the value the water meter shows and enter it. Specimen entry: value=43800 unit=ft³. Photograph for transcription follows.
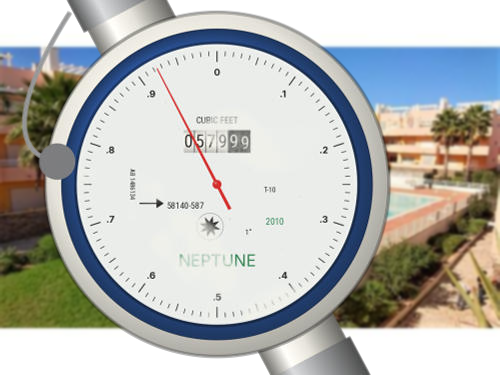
value=57998.92 unit=ft³
